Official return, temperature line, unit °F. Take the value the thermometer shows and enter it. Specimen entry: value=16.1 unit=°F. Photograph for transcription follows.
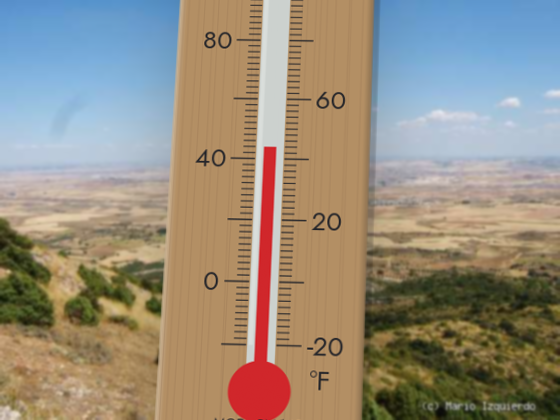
value=44 unit=°F
